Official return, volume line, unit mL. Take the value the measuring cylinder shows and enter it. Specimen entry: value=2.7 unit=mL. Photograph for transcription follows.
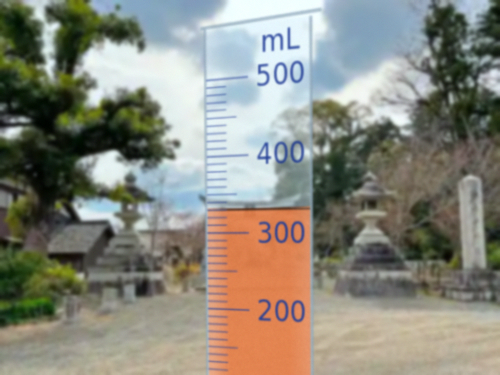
value=330 unit=mL
